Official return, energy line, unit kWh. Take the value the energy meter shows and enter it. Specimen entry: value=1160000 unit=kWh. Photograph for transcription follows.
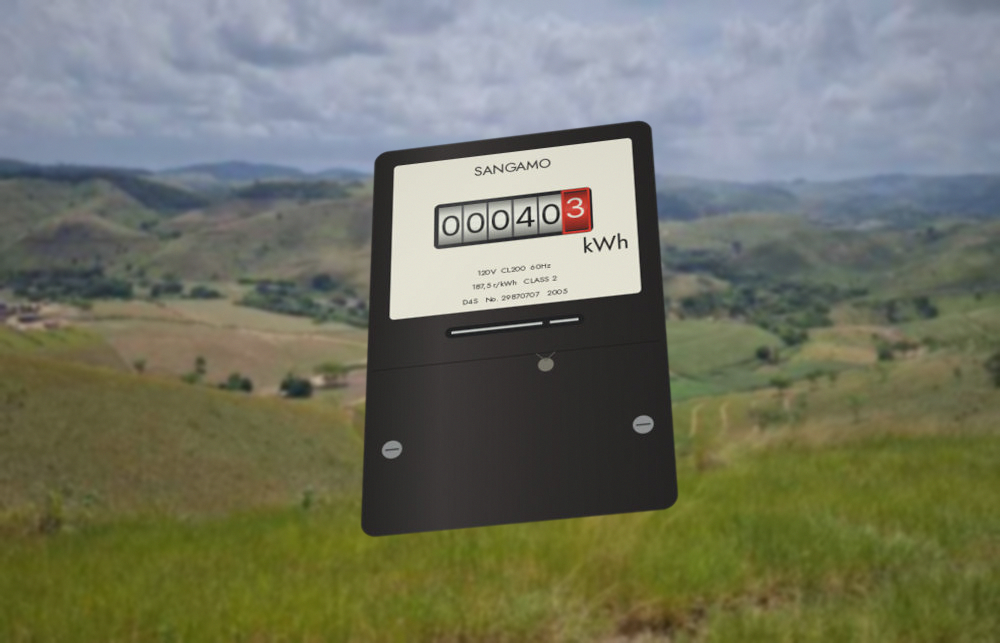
value=40.3 unit=kWh
